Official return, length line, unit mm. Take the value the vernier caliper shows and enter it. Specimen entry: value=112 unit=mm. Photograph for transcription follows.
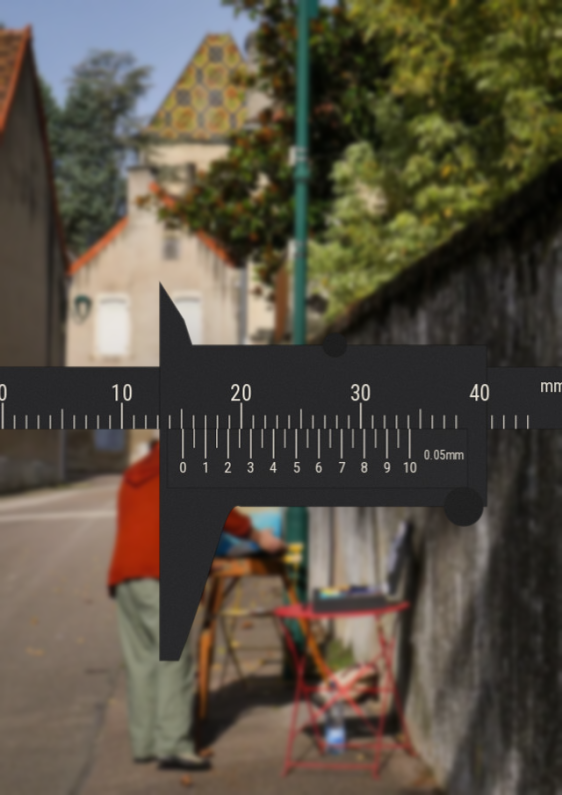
value=15.1 unit=mm
